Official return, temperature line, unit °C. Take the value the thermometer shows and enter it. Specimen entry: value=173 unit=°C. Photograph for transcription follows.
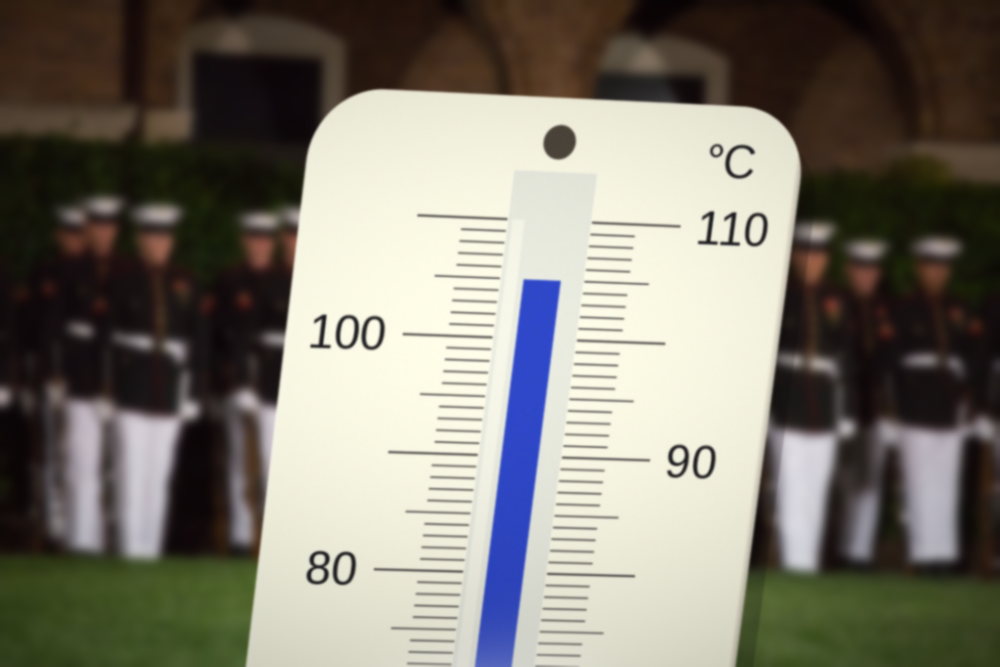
value=105 unit=°C
